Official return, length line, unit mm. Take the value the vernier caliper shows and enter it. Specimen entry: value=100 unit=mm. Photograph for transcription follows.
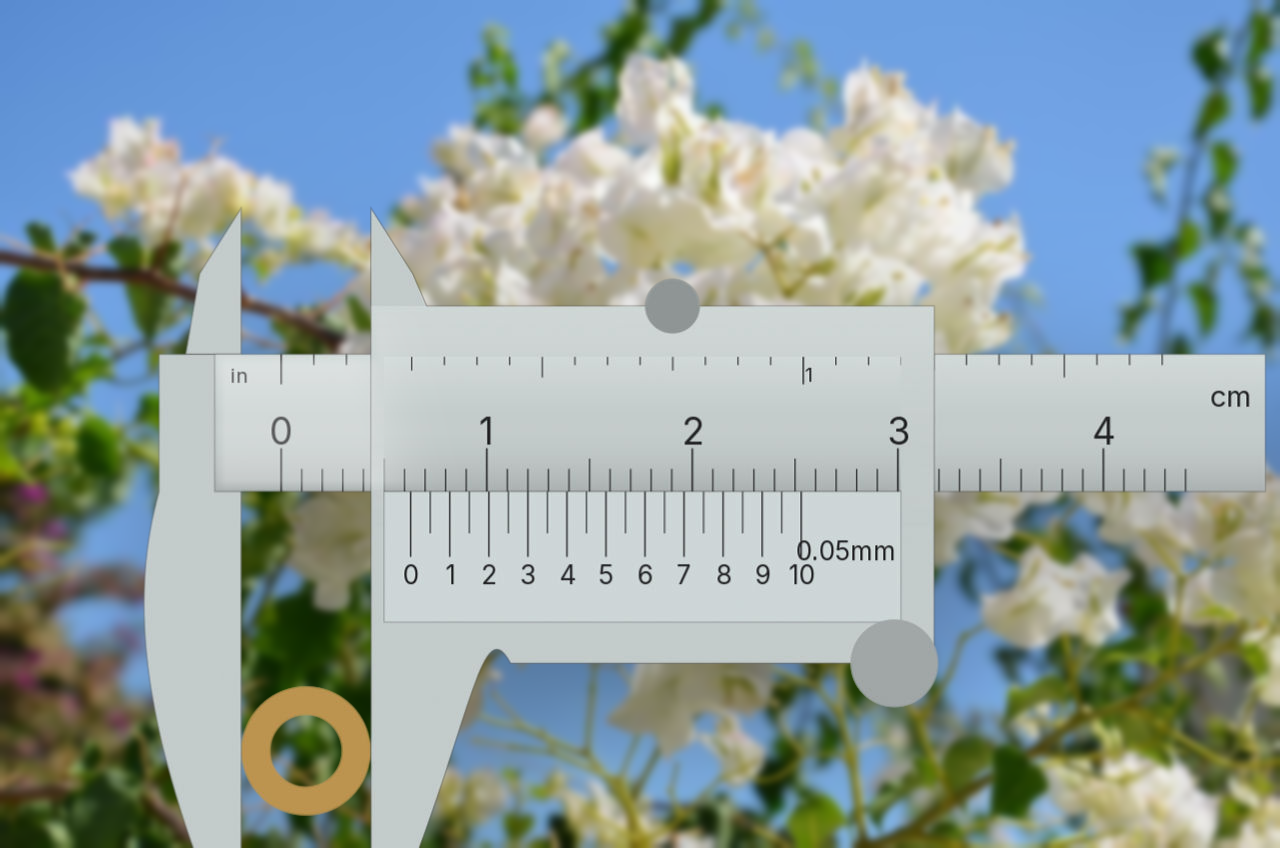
value=6.3 unit=mm
